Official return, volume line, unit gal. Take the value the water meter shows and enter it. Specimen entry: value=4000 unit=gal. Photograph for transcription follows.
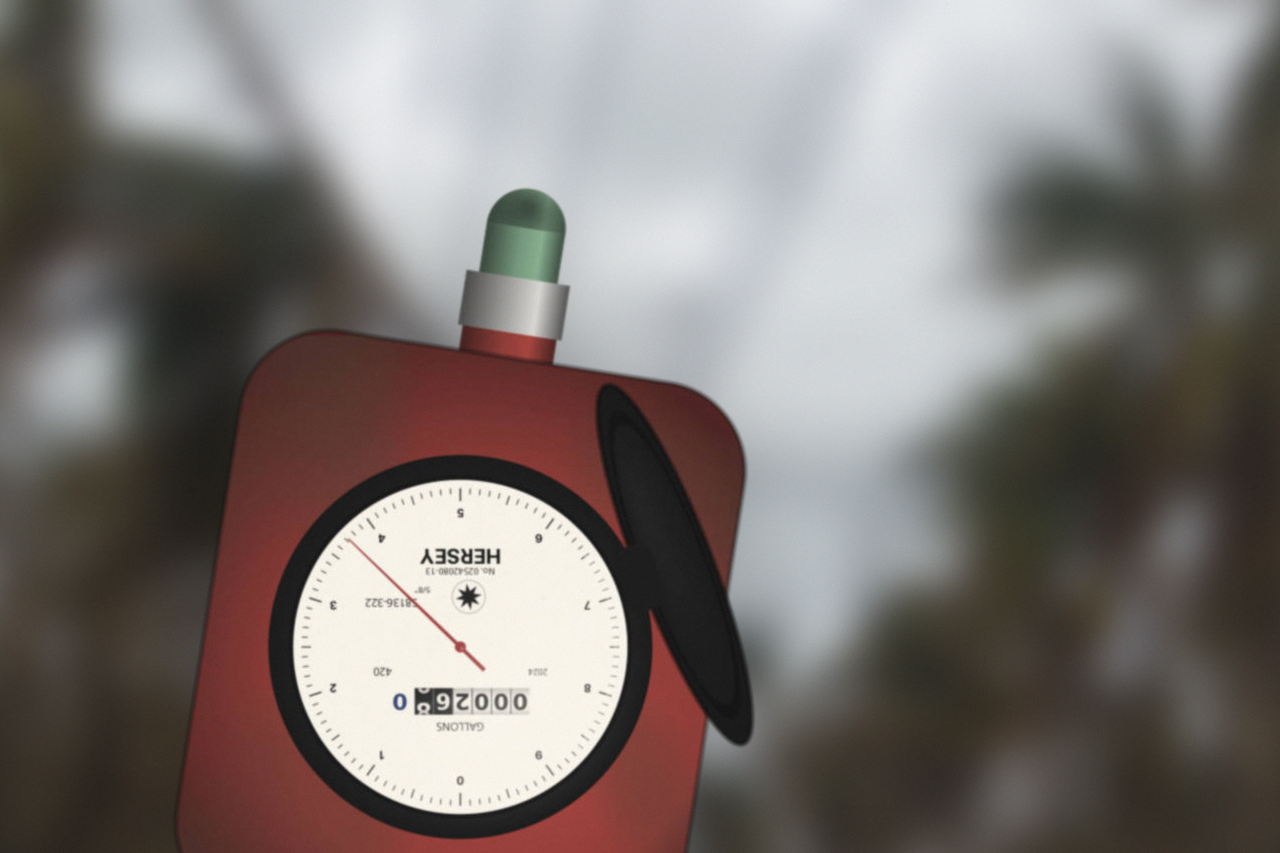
value=2683.7 unit=gal
